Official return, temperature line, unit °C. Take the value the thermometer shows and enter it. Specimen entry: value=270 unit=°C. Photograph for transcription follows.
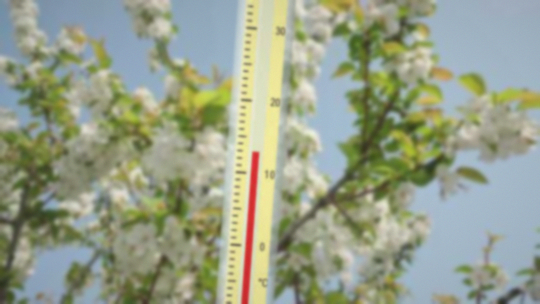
value=13 unit=°C
